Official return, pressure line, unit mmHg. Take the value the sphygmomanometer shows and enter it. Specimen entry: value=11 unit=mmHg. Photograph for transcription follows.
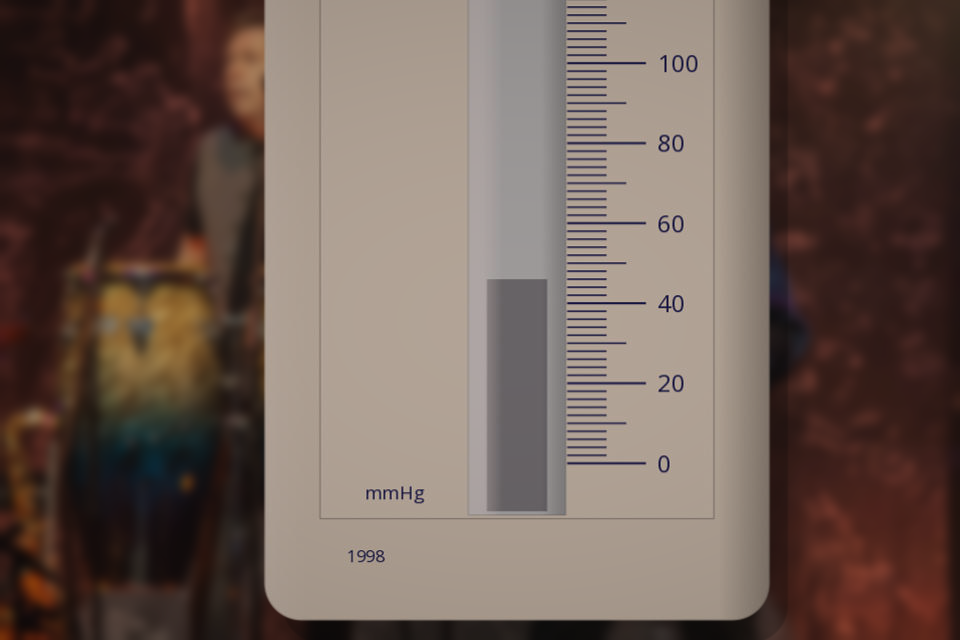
value=46 unit=mmHg
